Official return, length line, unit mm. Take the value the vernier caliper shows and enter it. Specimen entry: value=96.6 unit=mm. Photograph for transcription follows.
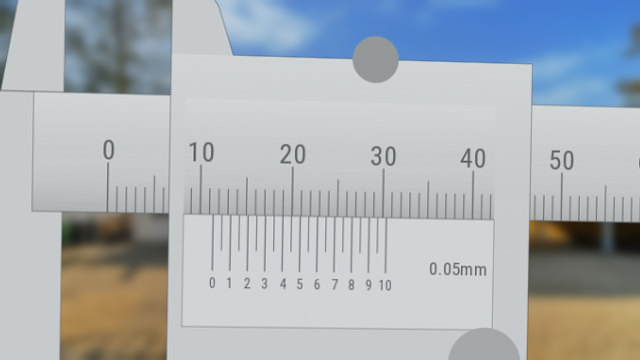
value=11.4 unit=mm
